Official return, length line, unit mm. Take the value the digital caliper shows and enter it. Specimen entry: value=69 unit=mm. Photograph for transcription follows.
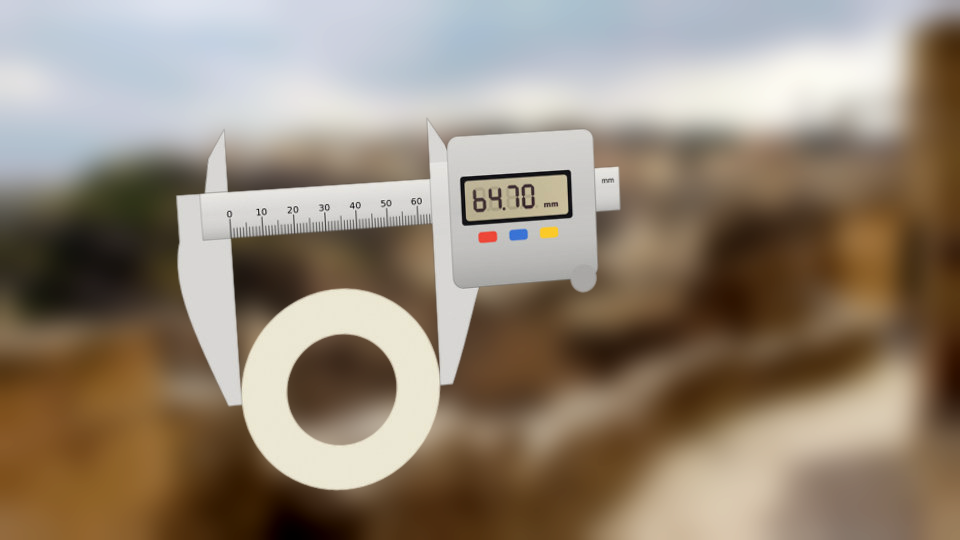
value=64.70 unit=mm
